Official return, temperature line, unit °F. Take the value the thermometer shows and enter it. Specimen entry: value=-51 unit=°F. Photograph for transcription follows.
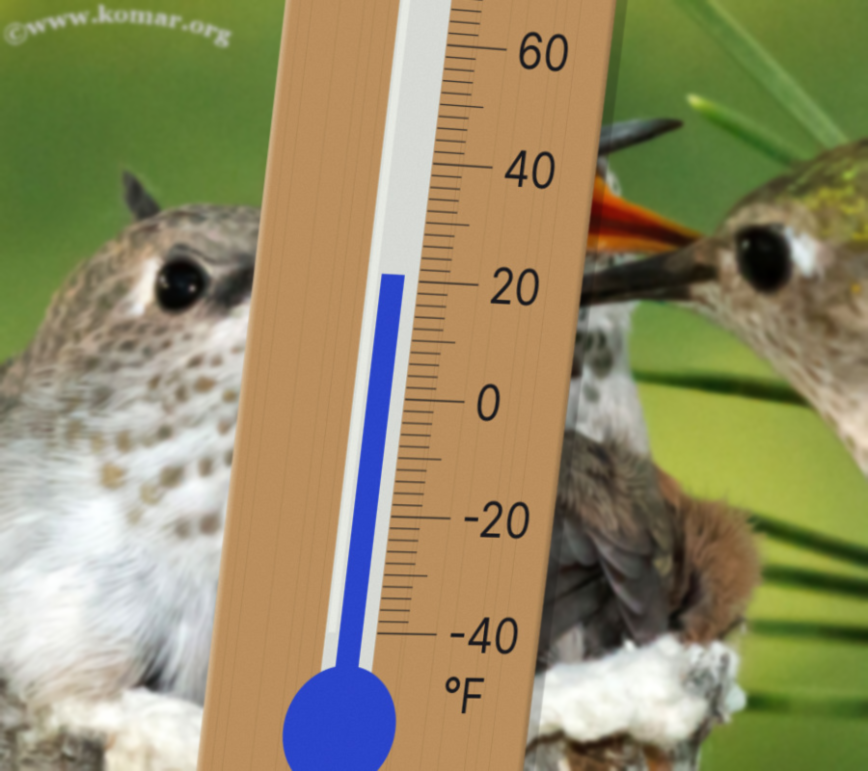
value=21 unit=°F
